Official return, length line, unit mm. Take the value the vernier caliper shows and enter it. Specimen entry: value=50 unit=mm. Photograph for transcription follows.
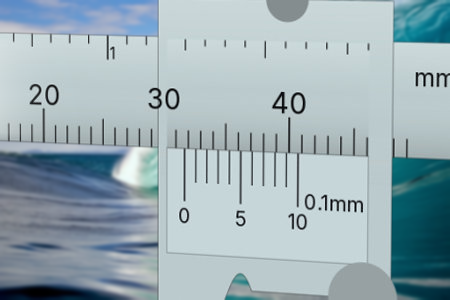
value=31.7 unit=mm
